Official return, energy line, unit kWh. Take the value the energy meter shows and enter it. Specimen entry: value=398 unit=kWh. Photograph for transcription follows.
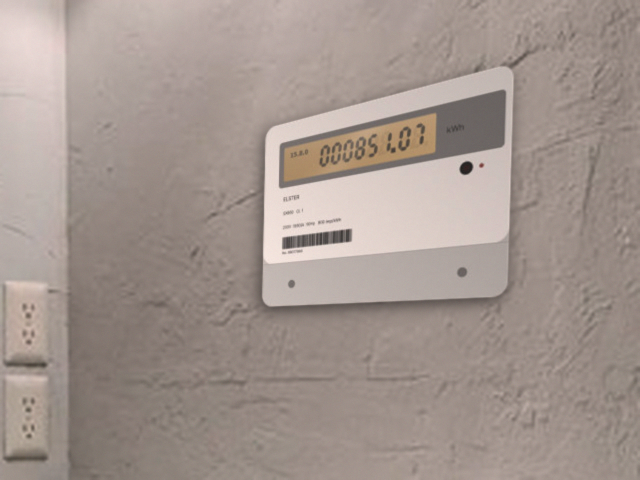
value=851.07 unit=kWh
